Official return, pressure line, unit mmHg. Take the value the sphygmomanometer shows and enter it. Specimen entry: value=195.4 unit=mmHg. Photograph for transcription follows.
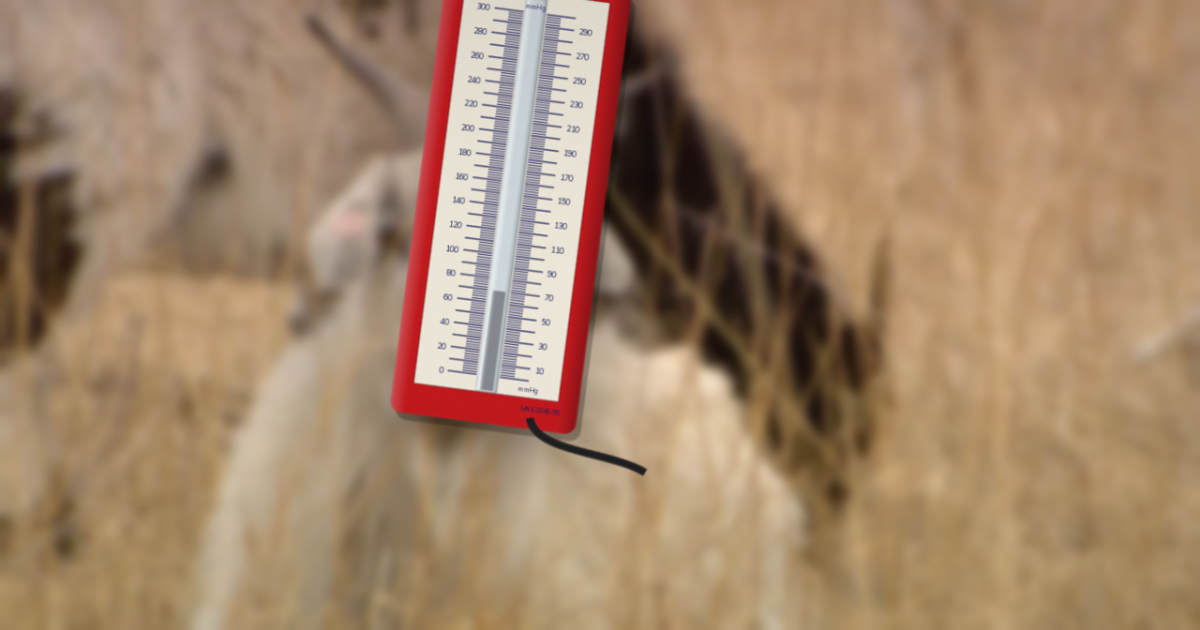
value=70 unit=mmHg
